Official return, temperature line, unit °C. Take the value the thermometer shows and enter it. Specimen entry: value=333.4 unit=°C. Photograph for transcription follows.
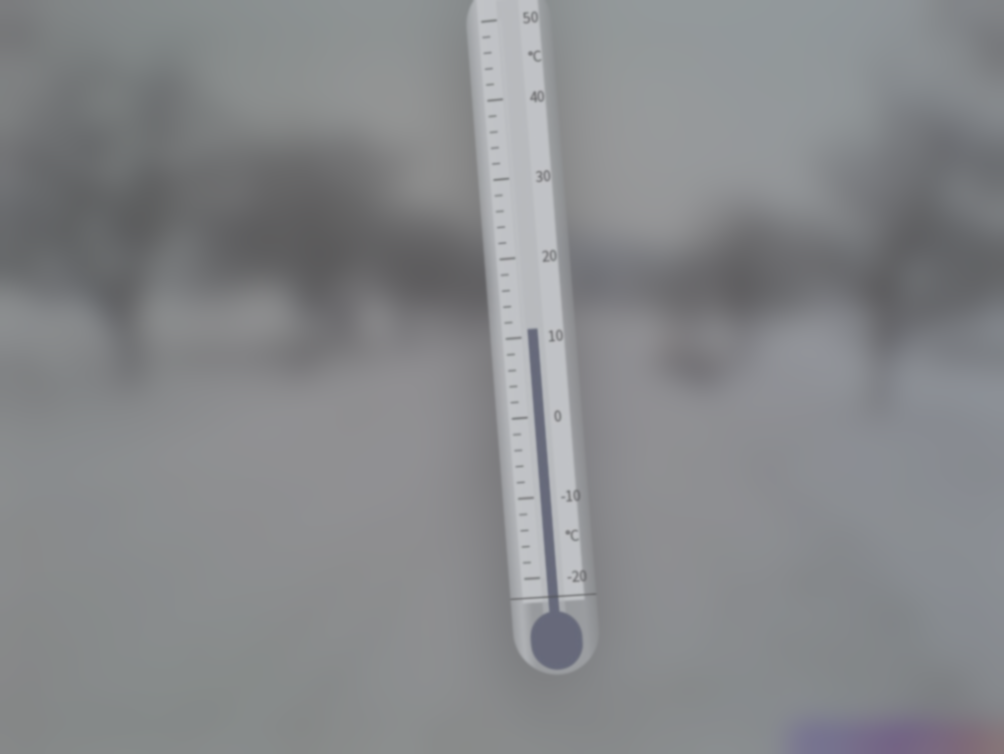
value=11 unit=°C
